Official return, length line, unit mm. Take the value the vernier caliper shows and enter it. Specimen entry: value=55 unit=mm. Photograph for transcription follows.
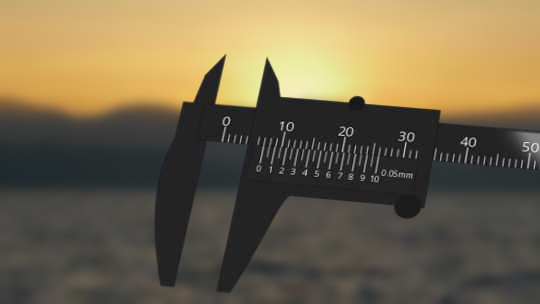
value=7.0 unit=mm
